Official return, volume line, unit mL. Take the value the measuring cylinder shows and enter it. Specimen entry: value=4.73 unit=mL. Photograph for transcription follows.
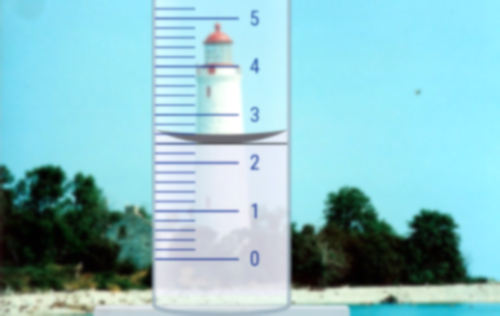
value=2.4 unit=mL
